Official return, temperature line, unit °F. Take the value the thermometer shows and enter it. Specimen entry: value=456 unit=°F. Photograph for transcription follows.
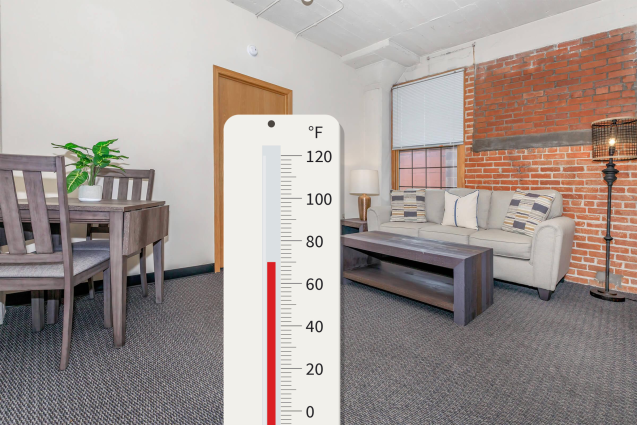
value=70 unit=°F
